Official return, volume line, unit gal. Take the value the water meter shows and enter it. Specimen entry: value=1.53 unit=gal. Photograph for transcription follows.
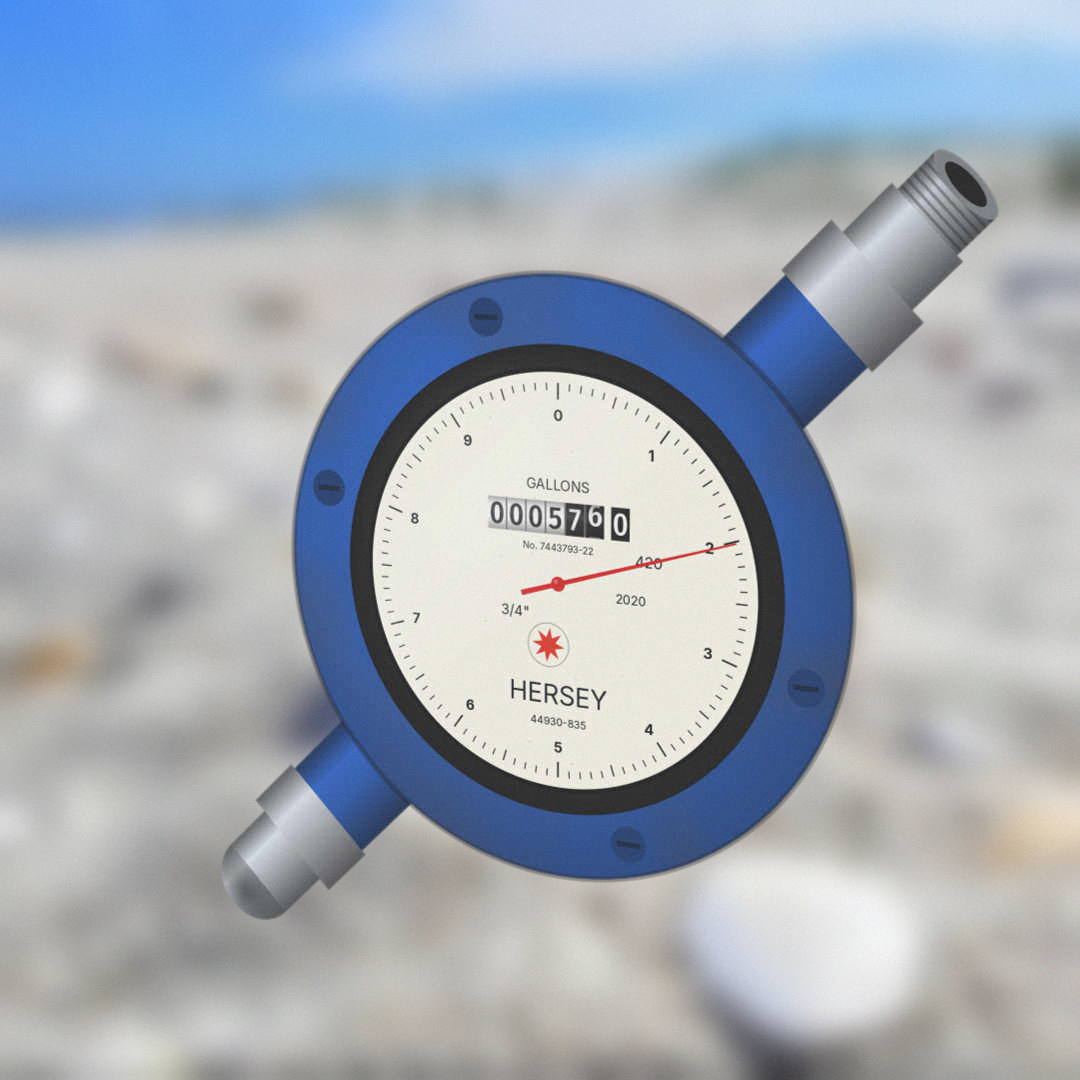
value=5762.0 unit=gal
